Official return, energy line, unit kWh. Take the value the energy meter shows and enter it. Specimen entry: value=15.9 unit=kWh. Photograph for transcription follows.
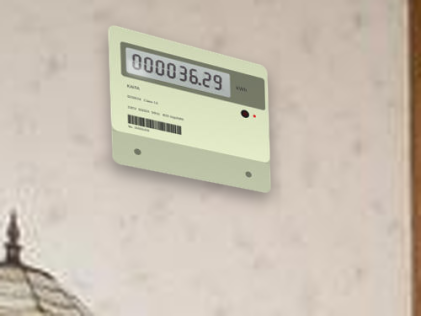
value=36.29 unit=kWh
